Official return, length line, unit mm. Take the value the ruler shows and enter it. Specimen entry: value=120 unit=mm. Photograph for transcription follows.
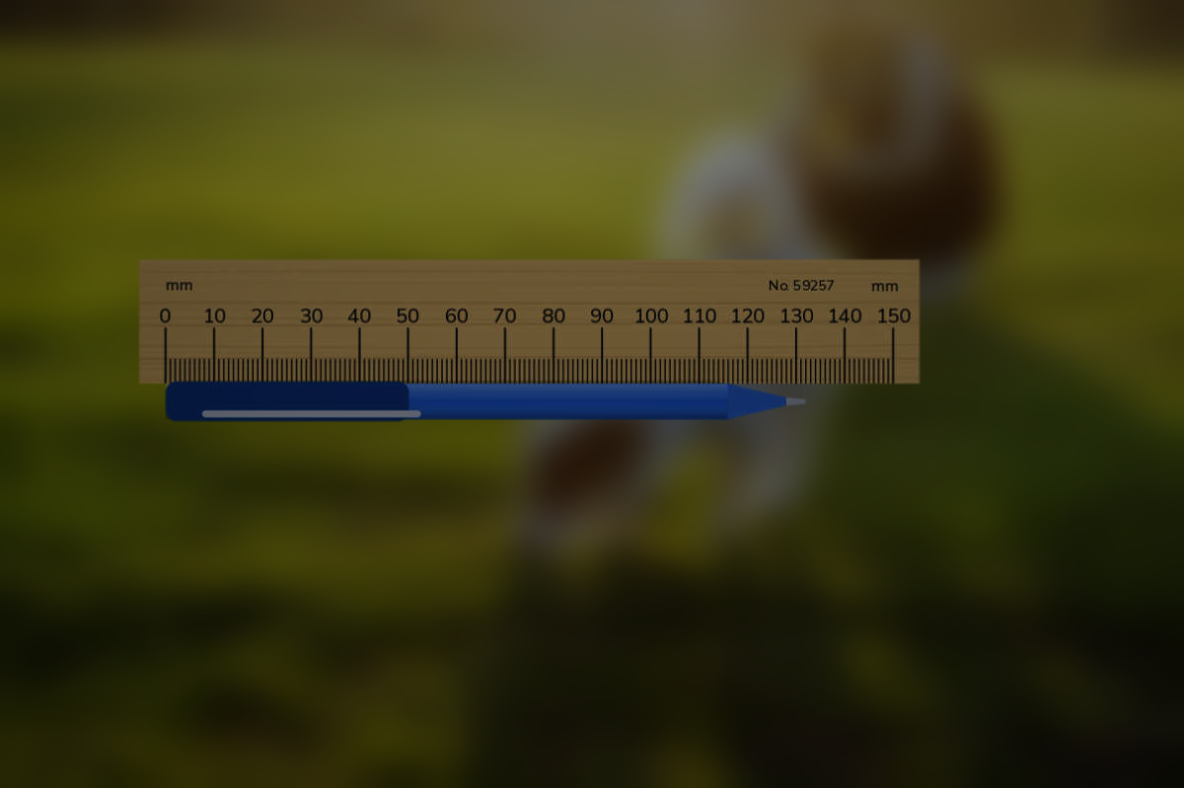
value=132 unit=mm
